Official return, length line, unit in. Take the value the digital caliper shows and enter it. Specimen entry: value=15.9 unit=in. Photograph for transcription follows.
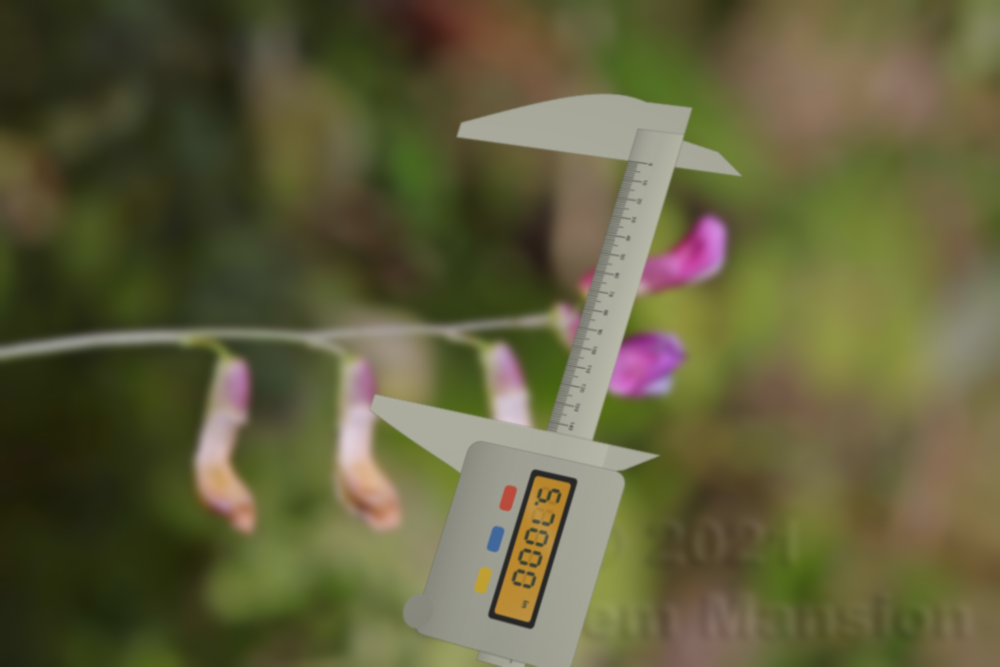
value=5.7000 unit=in
